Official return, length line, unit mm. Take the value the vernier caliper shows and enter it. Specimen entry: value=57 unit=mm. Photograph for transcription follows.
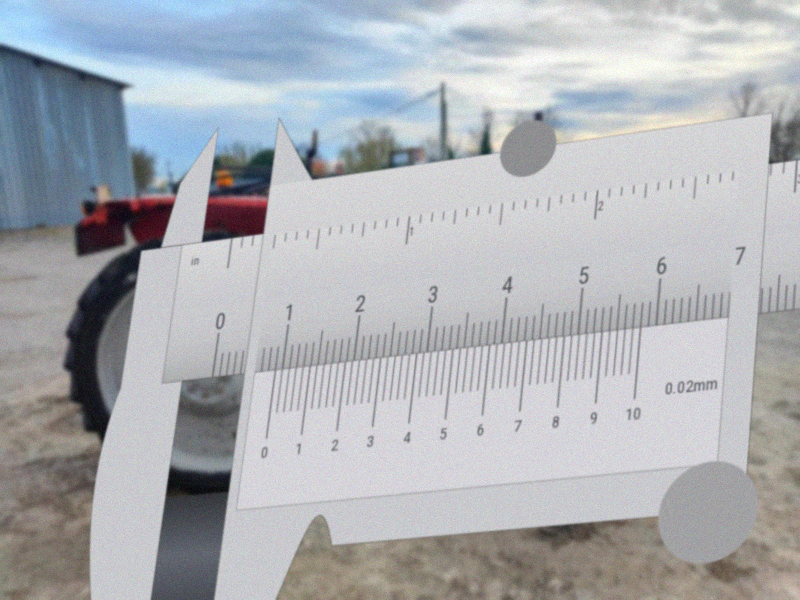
value=9.0 unit=mm
